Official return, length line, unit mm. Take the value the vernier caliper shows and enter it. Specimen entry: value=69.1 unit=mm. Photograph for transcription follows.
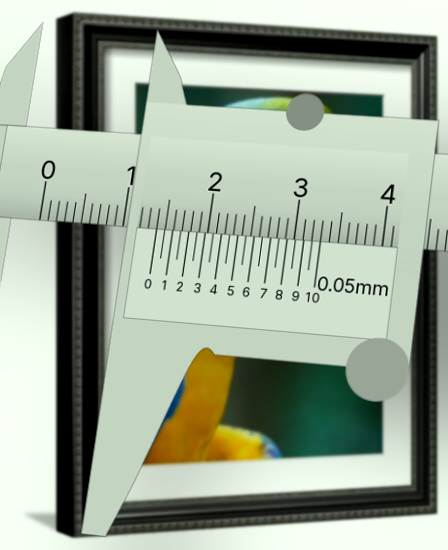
value=14.0 unit=mm
